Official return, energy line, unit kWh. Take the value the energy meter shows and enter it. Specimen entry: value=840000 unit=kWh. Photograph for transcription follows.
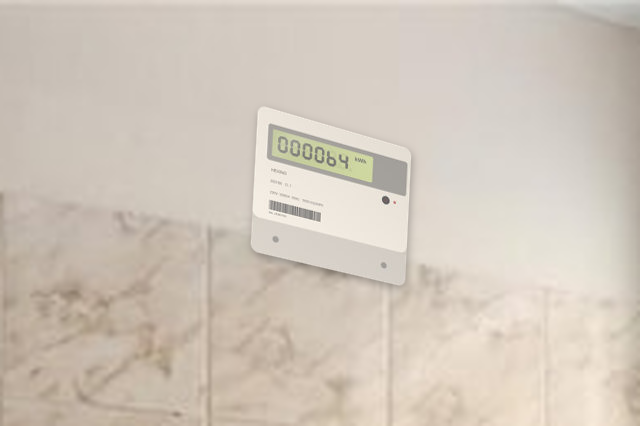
value=64 unit=kWh
